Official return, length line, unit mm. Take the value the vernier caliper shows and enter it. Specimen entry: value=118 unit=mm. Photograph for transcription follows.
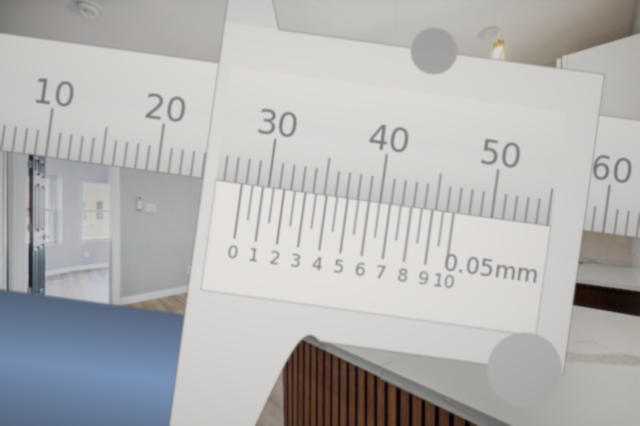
value=27.6 unit=mm
